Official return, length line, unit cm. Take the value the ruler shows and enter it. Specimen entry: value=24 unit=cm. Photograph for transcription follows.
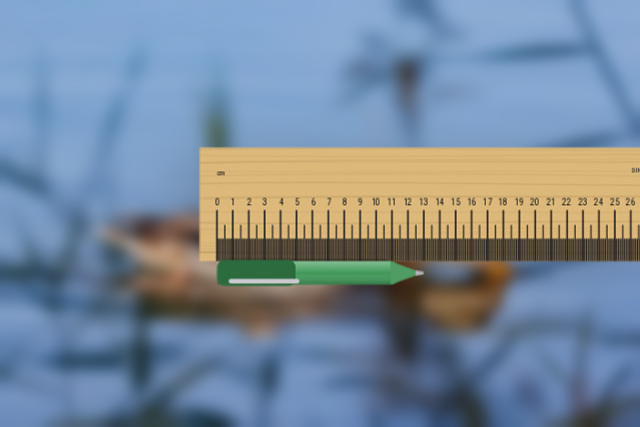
value=13 unit=cm
